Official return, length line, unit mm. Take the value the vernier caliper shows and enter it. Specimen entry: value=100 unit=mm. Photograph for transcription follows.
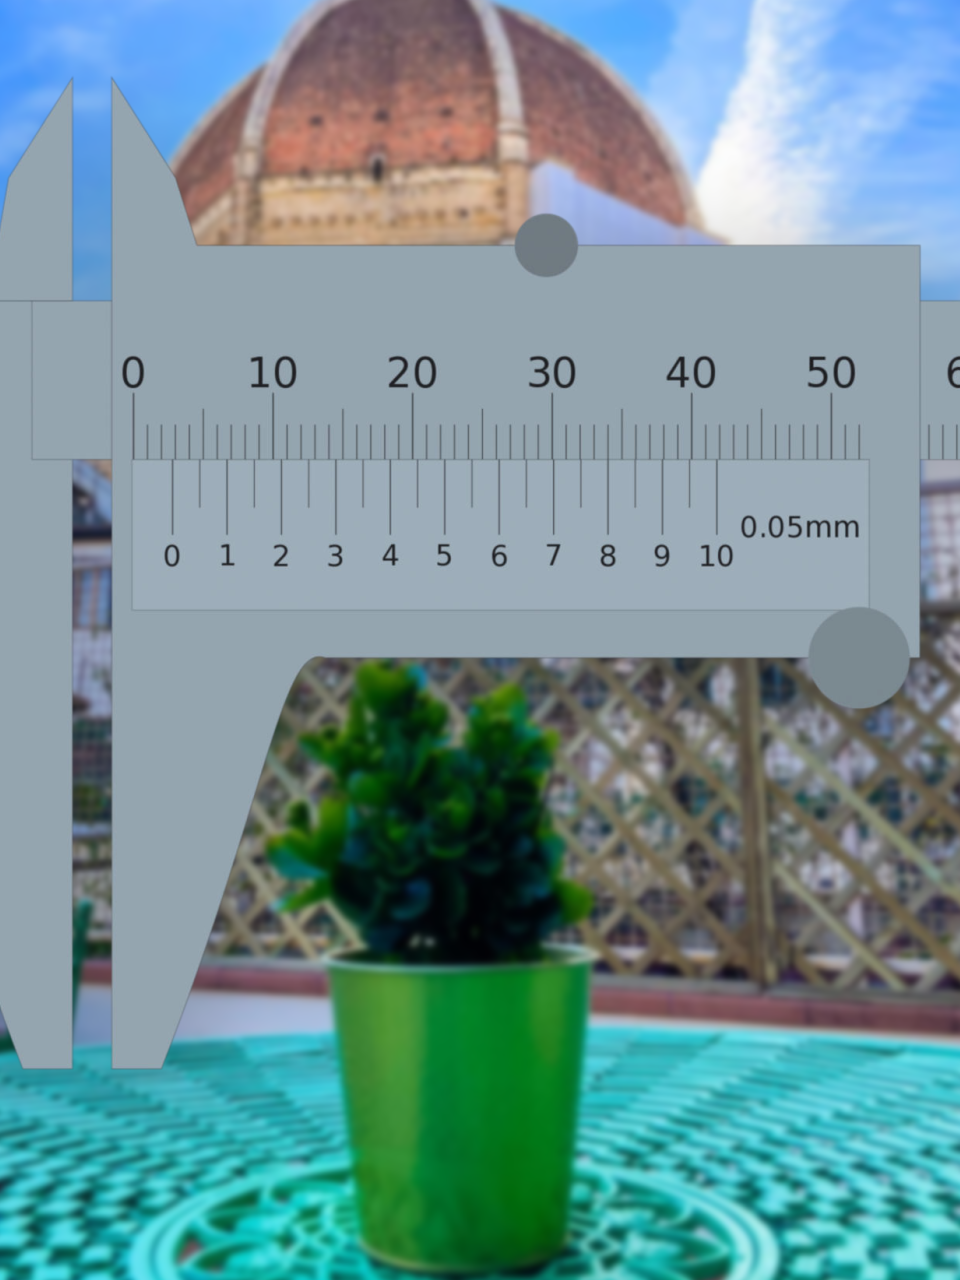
value=2.8 unit=mm
